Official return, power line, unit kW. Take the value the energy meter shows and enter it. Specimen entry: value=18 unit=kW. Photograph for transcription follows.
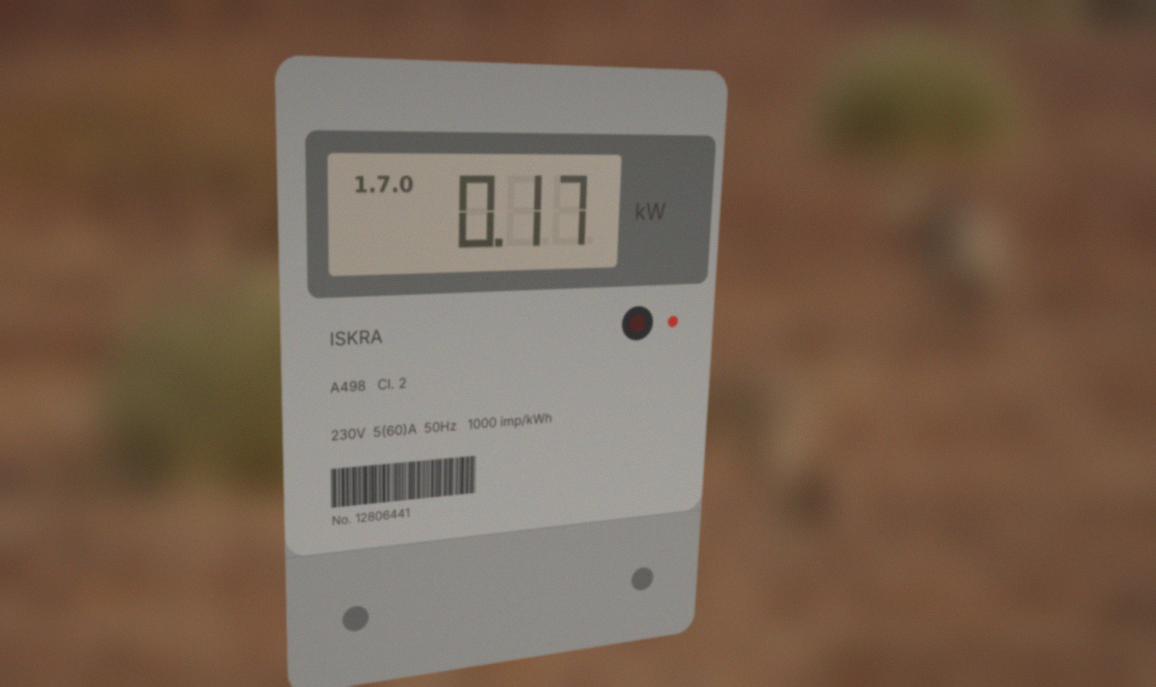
value=0.17 unit=kW
